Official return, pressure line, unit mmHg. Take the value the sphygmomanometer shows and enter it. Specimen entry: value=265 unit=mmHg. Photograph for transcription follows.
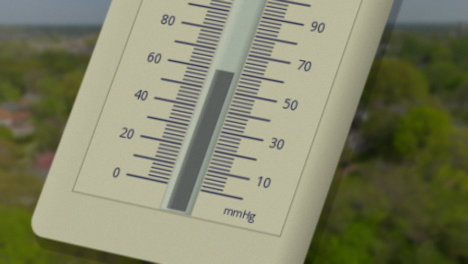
value=60 unit=mmHg
